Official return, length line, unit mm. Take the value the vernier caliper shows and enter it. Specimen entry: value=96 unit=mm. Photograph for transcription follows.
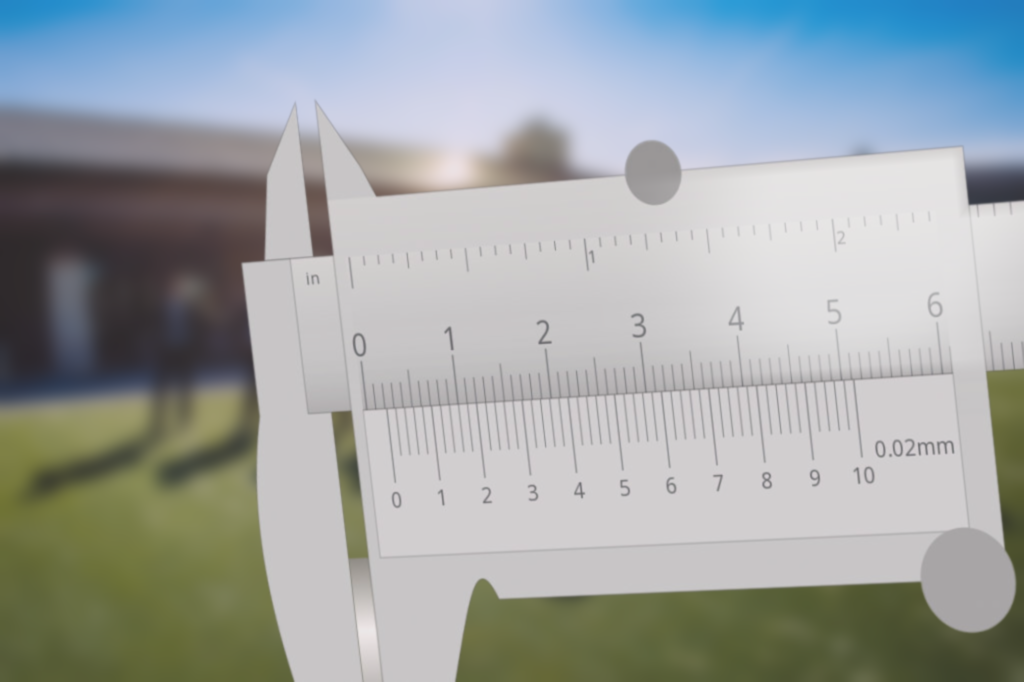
value=2.2 unit=mm
